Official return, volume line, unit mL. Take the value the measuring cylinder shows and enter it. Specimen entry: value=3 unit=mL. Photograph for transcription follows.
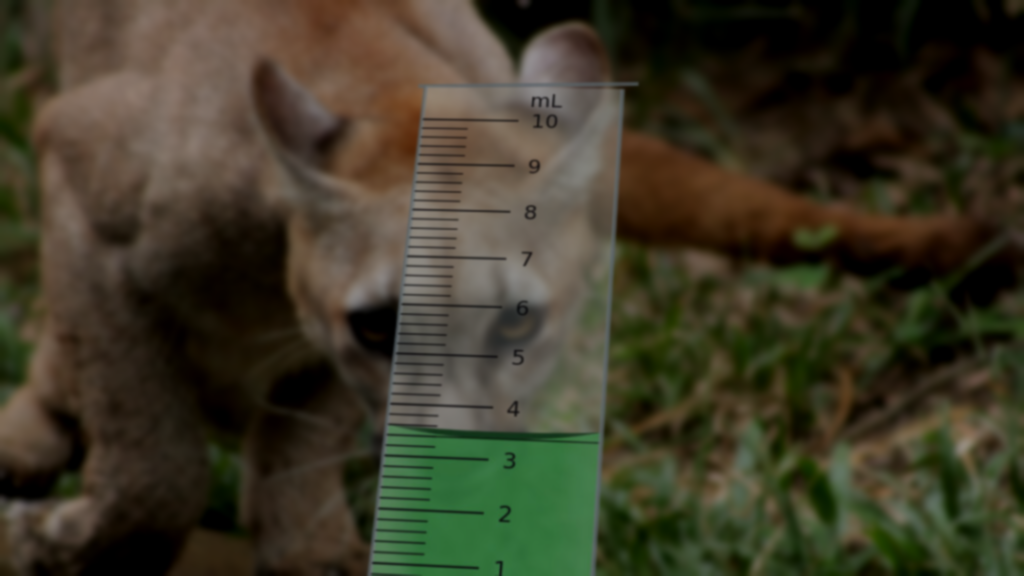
value=3.4 unit=mL
